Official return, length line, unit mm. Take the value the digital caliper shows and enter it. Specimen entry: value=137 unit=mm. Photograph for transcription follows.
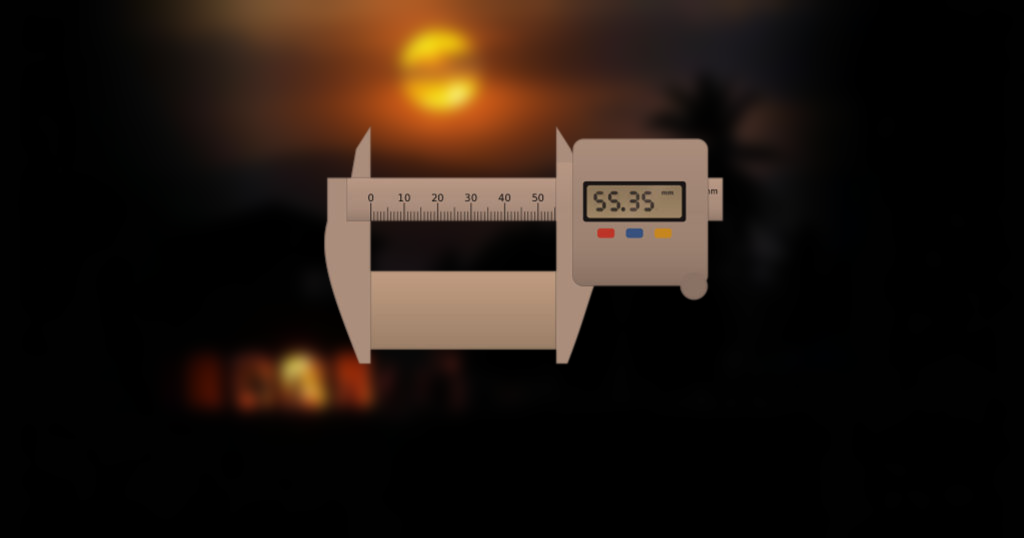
value=55.35 unit=mm
